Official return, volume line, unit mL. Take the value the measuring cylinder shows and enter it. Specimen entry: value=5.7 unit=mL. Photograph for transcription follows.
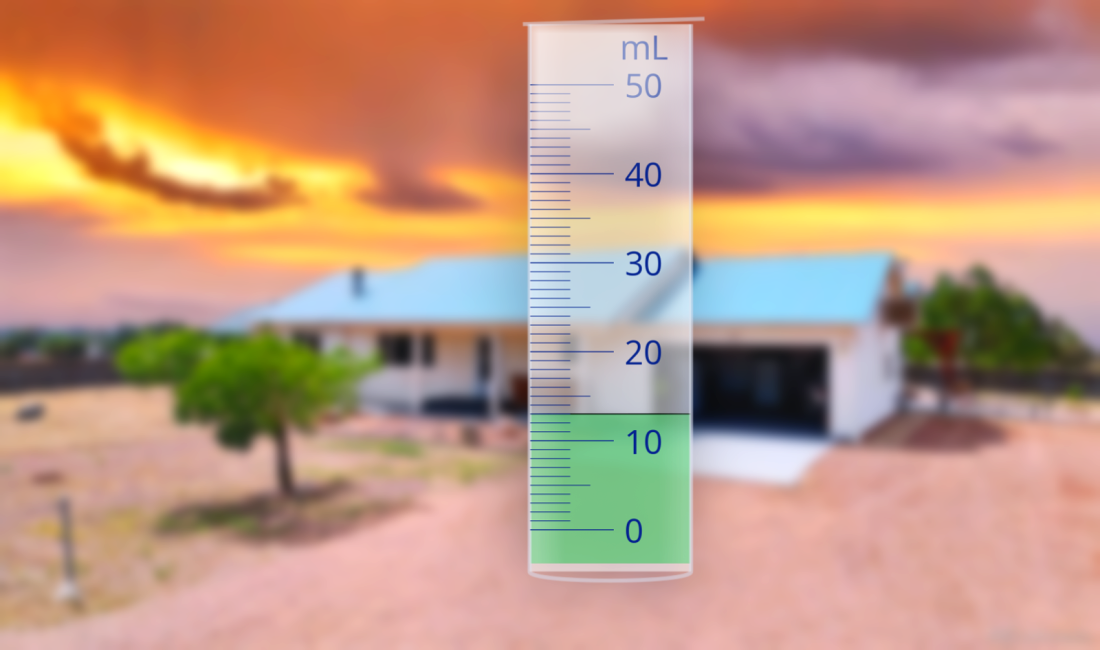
value=13 unit=mL
